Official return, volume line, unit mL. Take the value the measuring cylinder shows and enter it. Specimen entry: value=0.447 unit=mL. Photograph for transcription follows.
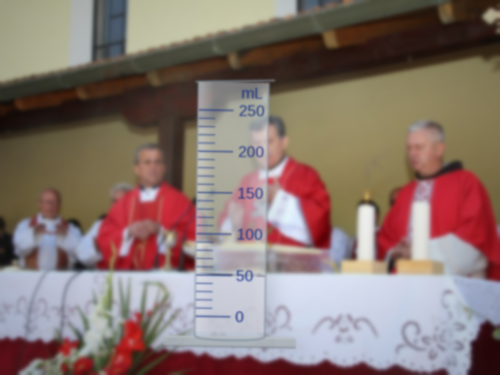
value=50 unit=mL
